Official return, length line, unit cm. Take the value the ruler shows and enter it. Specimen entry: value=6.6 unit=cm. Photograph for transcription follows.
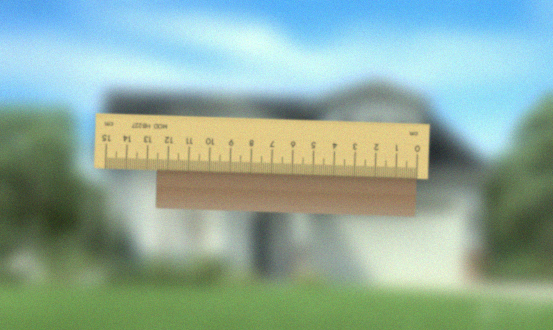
value=12.5 unit=cm
